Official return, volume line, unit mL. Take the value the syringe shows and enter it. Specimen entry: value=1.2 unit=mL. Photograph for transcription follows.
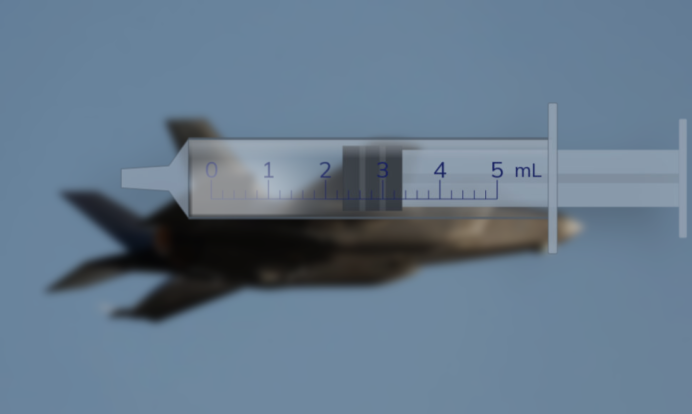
value=2.3 unit=mL
